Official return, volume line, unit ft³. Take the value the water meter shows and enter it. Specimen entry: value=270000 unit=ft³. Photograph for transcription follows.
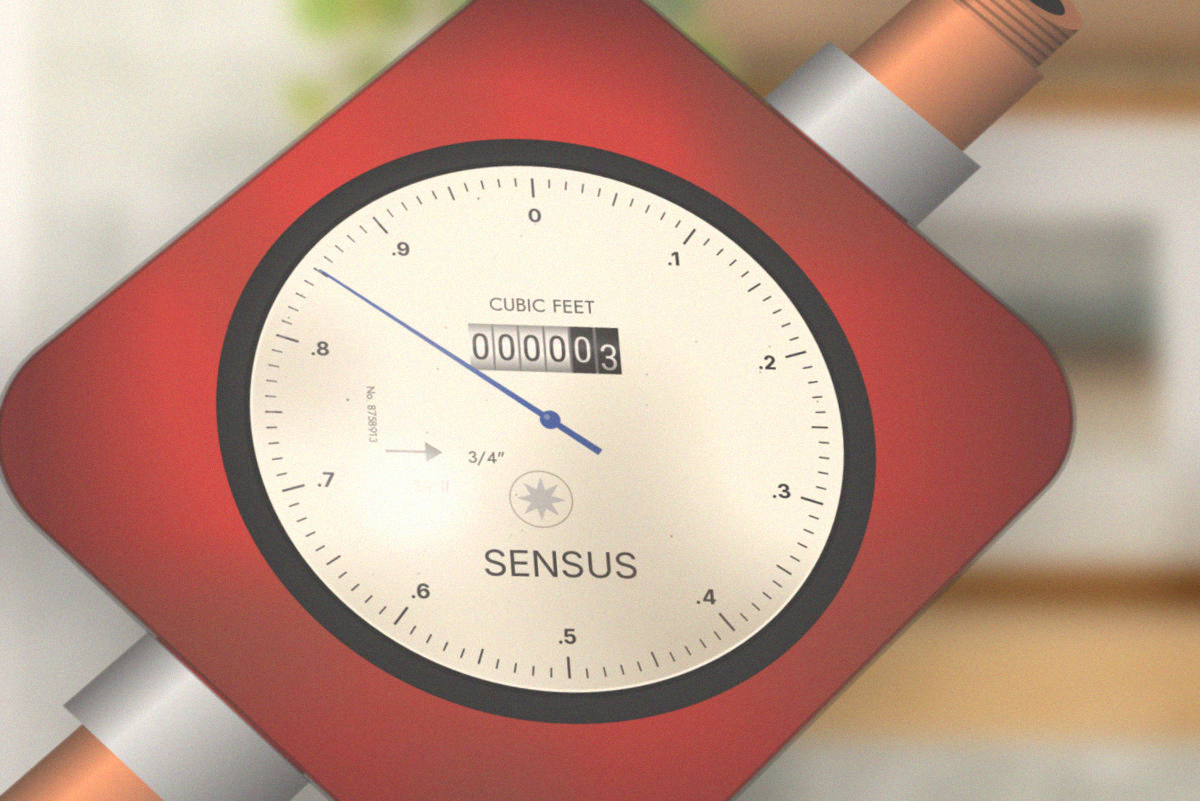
value=2.85 unit=ft³
